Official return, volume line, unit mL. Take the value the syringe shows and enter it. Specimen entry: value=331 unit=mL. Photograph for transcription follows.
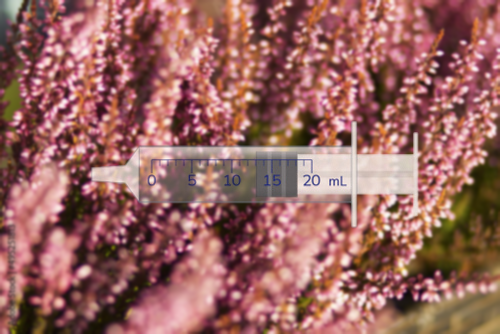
value=13 unit=mL
